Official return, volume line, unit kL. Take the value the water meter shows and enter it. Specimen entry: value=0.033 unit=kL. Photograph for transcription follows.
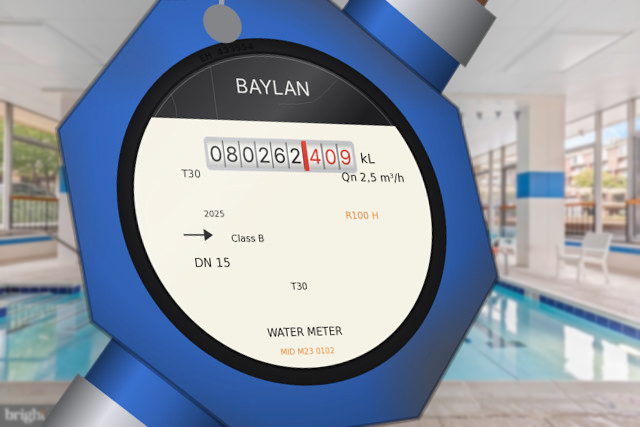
value=80262.409 unit=kL
